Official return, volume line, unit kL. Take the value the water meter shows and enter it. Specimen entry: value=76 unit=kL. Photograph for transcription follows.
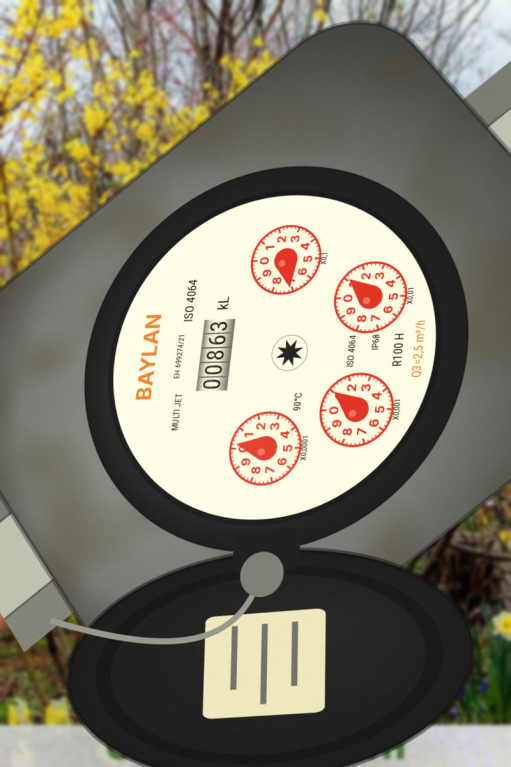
value=863.7110 unit=kL
